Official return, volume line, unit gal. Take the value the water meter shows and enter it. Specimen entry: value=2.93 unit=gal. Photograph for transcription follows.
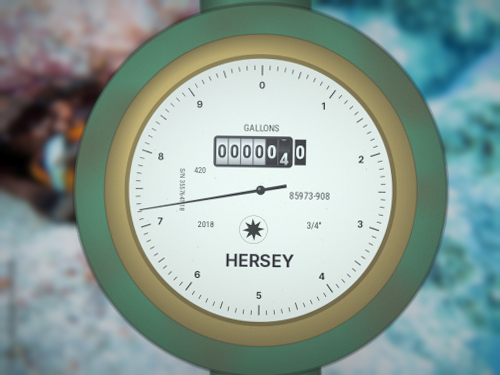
value=37.2 unit=gal
